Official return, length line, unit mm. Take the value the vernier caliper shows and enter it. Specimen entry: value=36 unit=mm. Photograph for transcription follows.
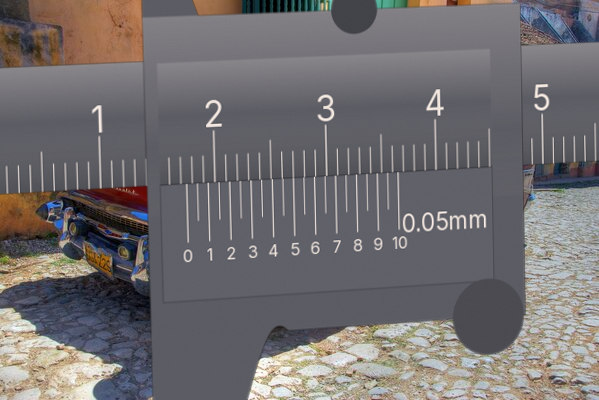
value=17.5 unit=mm
